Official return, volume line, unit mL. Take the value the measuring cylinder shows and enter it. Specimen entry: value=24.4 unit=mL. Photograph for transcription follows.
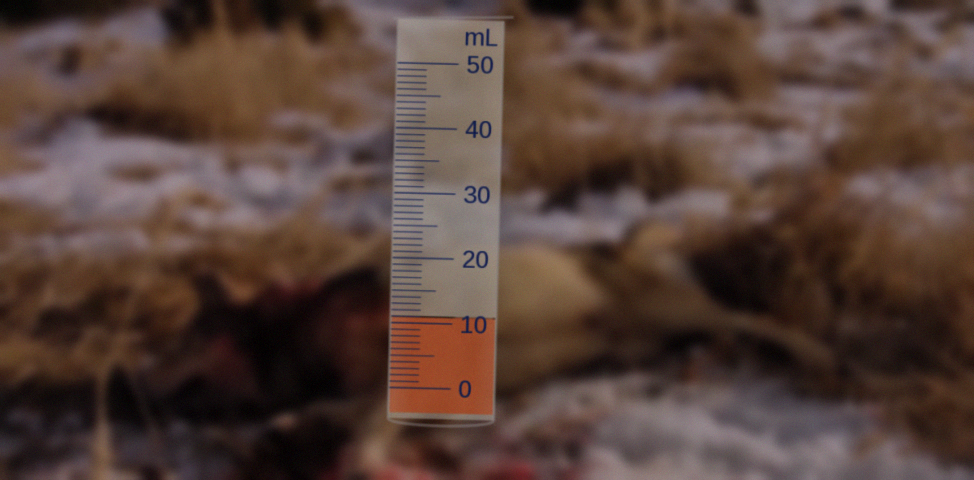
value=11 unit=mL
